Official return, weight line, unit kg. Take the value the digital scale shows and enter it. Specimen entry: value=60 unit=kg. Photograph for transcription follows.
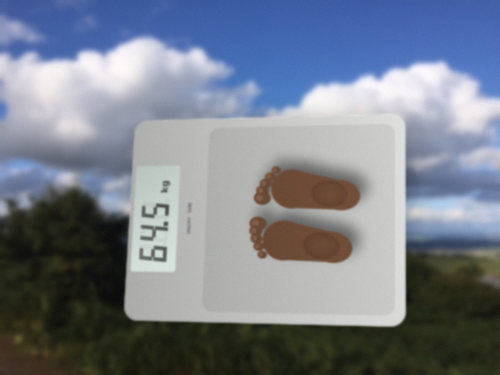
value=64.5 unit=kg
